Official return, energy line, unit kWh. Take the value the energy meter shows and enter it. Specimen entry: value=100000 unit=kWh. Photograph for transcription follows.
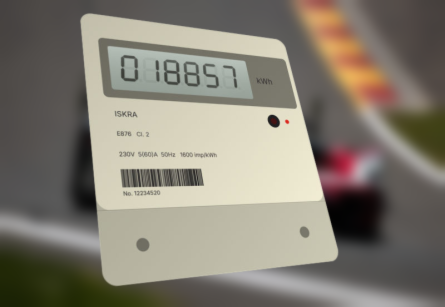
value=18857 unit=kWh
